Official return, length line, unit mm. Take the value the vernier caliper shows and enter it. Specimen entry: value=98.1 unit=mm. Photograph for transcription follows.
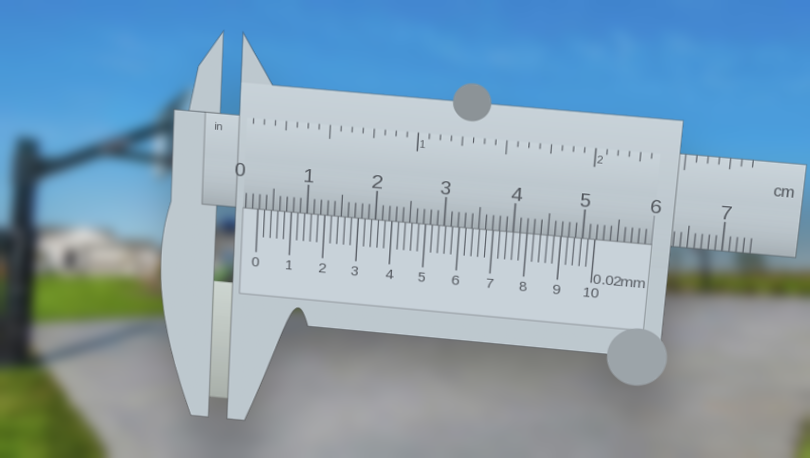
value=2.8 unit=mm
